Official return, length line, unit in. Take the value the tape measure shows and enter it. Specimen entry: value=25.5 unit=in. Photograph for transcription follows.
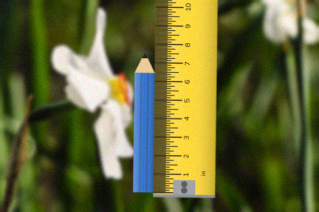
value=7.5 unit=in
